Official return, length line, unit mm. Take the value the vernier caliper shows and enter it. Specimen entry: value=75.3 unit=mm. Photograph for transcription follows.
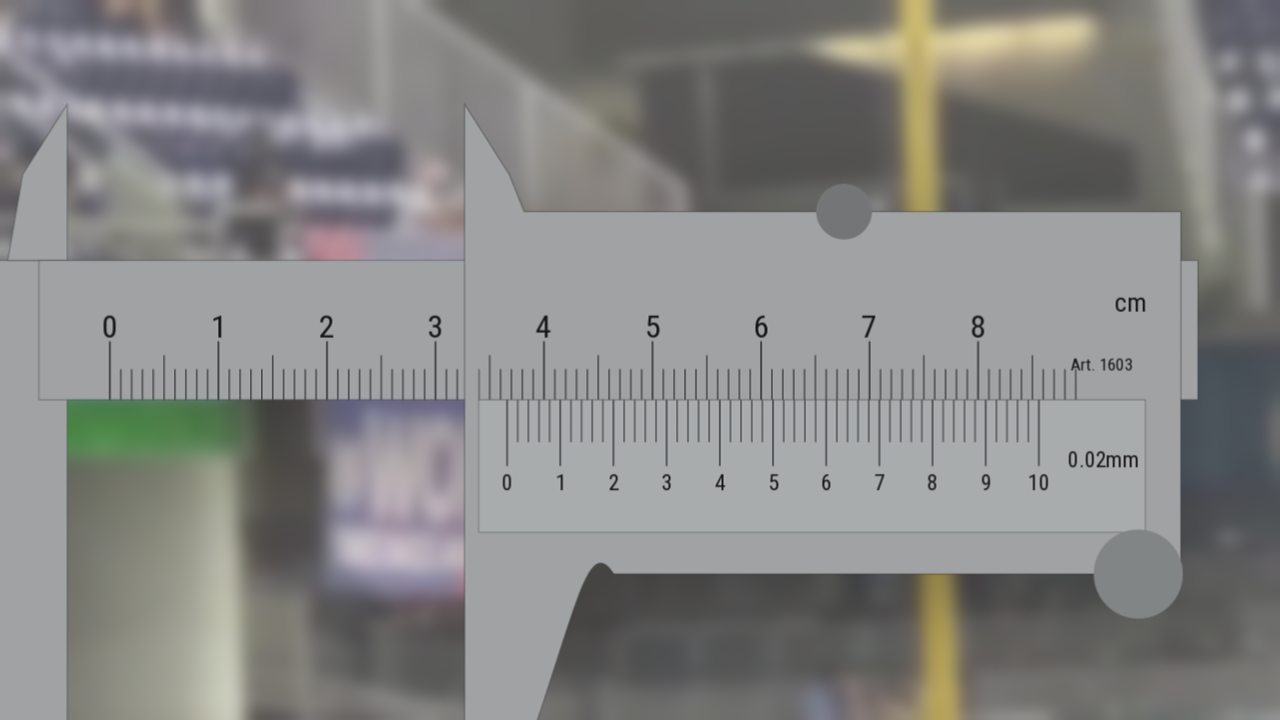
value=36.6 unit=mm
